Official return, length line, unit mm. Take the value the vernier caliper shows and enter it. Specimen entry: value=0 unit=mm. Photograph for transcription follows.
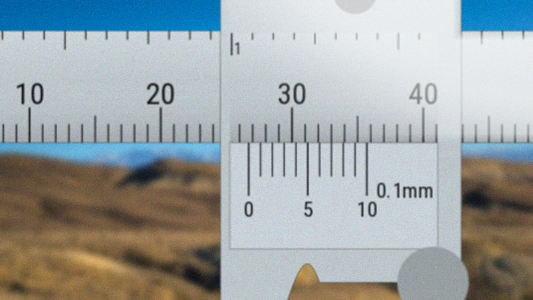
value=26.7 unit=mm
